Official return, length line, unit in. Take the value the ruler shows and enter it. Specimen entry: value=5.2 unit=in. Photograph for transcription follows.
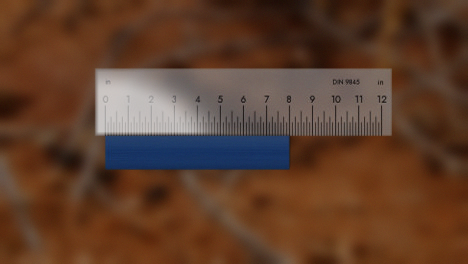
value=8 unit=in
